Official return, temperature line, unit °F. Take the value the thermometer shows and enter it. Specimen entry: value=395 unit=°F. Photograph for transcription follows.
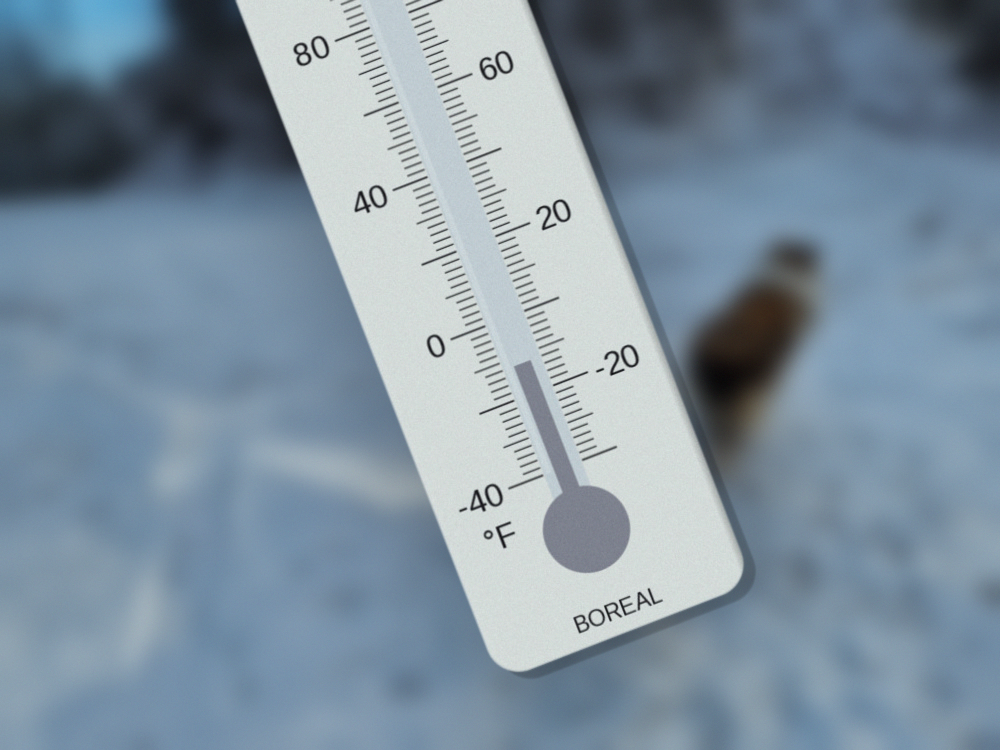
value=-12 unit=°F
